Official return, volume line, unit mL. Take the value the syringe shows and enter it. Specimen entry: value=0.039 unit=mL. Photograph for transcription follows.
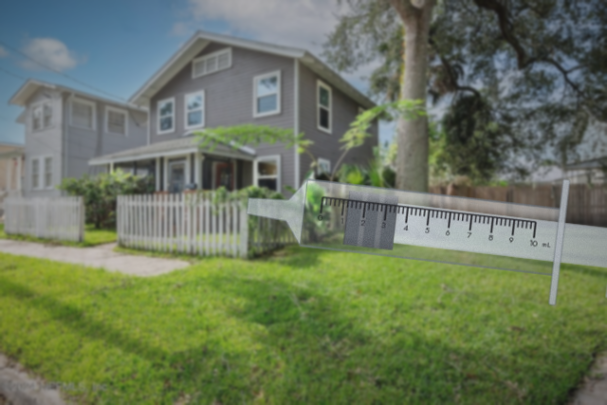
value=1.2 unit=mL
